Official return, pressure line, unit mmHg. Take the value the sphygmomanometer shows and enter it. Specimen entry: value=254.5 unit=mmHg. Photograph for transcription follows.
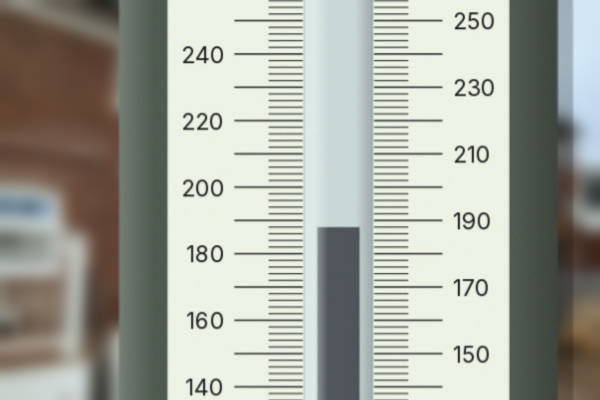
value=188 unit=mmHg
